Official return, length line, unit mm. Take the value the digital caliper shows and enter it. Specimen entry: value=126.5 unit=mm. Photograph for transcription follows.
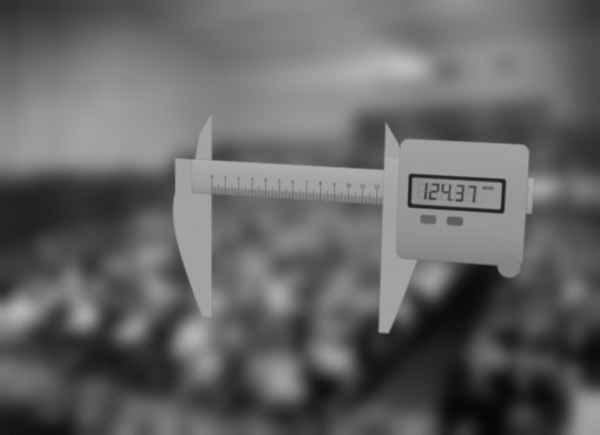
value=124.37 unit=mm
